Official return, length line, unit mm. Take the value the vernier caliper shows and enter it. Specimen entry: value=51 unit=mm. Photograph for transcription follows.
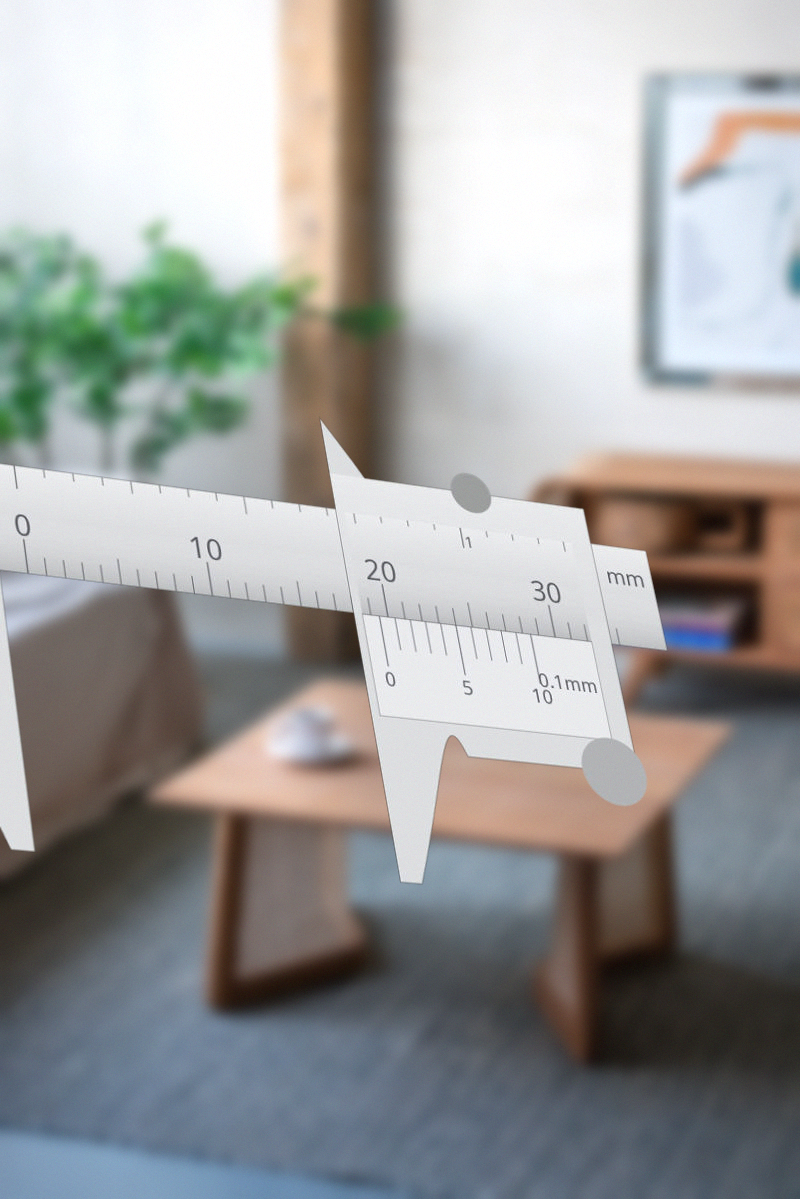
value=19.5 unit=mm
